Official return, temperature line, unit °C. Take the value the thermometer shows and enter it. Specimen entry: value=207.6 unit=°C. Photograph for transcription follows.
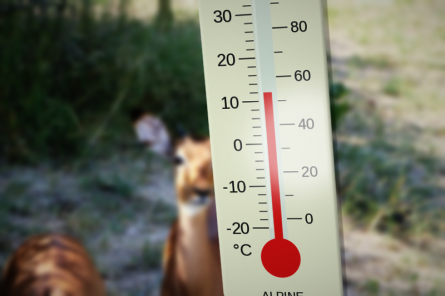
value=12 unit=°C
